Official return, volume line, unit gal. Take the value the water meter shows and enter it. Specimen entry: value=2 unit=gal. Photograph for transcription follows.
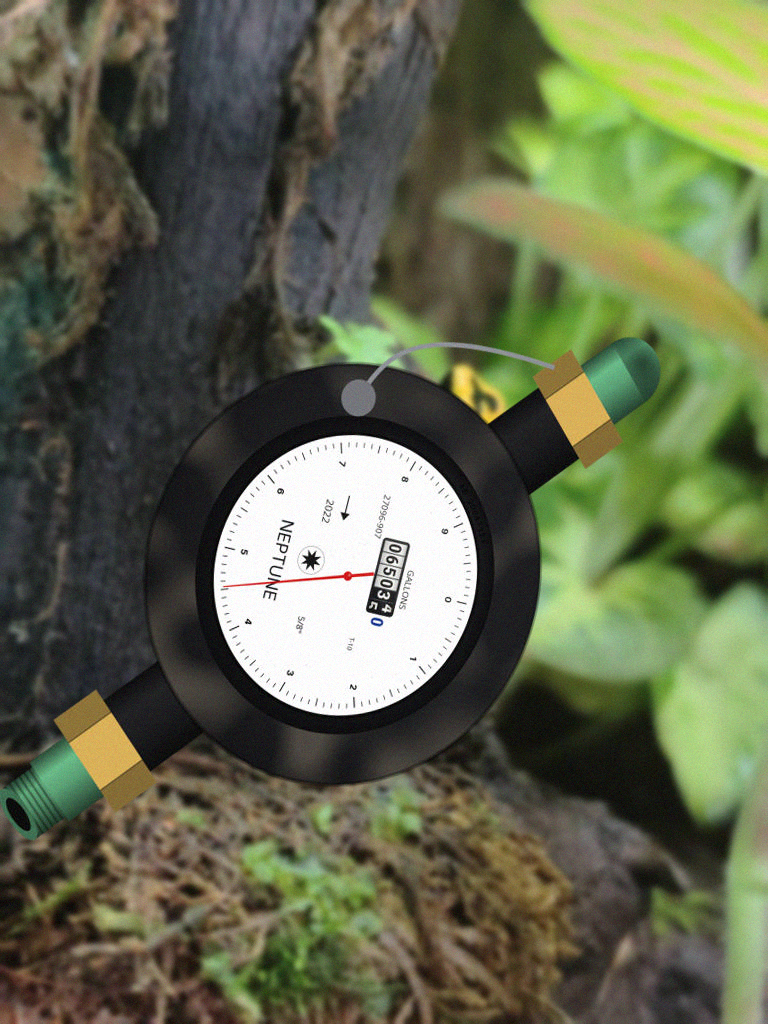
value=650344.5 unit=gal
